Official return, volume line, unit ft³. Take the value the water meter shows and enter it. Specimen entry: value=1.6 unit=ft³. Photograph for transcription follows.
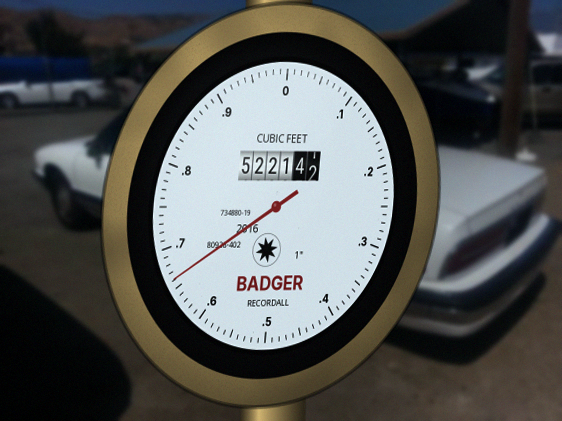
value=522141.66 unit=ft³
